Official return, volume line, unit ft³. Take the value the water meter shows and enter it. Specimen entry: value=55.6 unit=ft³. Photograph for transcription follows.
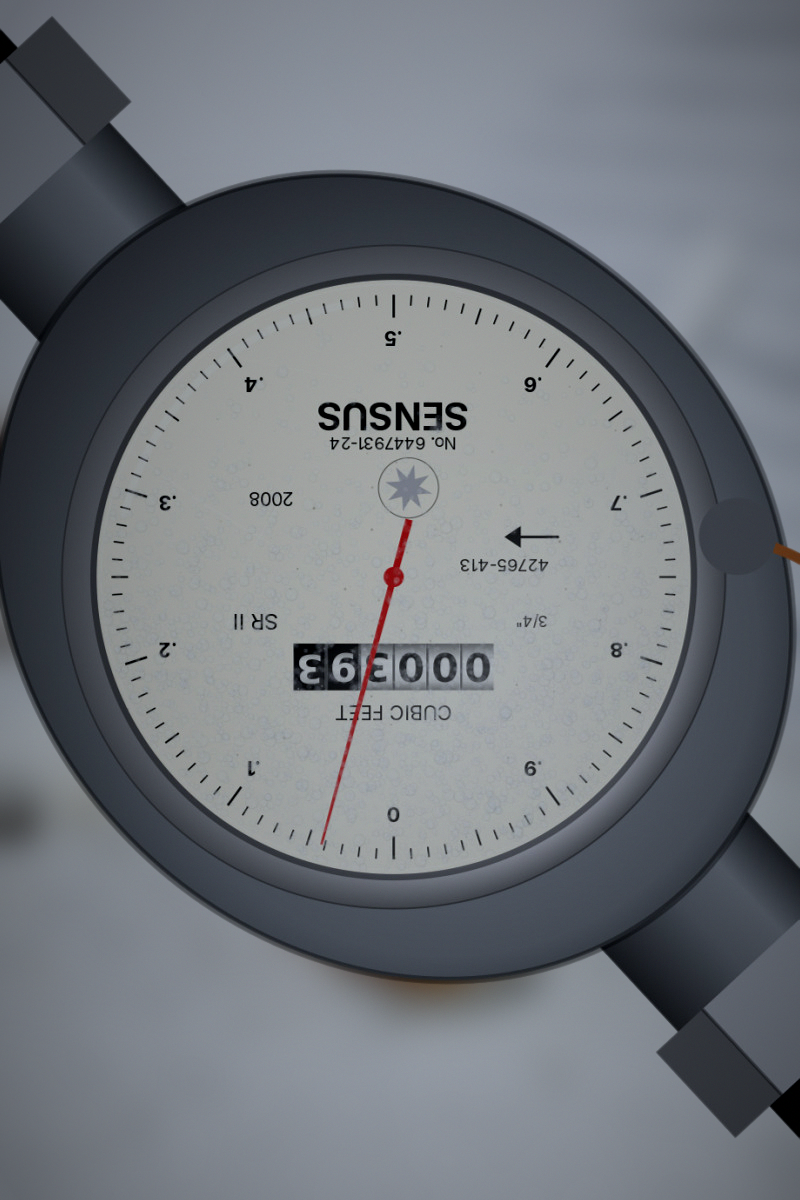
value=393.04 unit=ft³
